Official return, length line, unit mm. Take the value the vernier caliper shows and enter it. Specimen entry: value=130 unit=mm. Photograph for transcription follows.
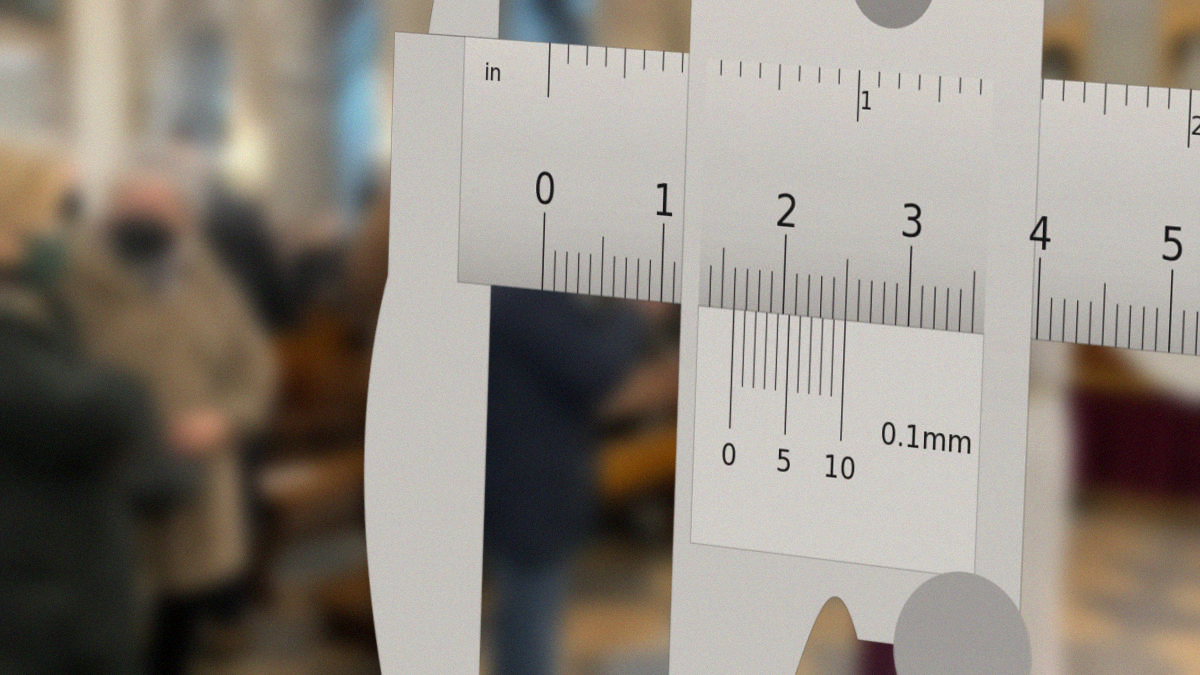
value=16.0 unit=mm
